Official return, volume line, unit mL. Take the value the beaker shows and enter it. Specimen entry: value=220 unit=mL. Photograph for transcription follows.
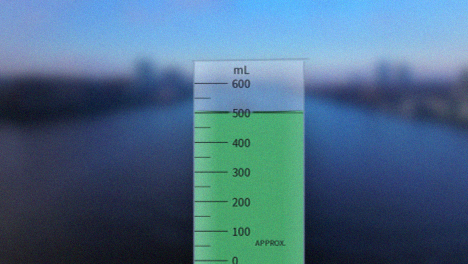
value=500 unit=mL
